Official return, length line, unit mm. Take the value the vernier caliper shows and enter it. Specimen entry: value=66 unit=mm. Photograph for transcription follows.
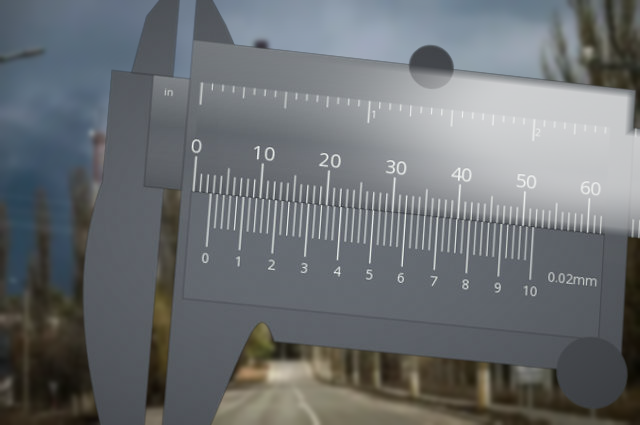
value=2.6 unit=mm
